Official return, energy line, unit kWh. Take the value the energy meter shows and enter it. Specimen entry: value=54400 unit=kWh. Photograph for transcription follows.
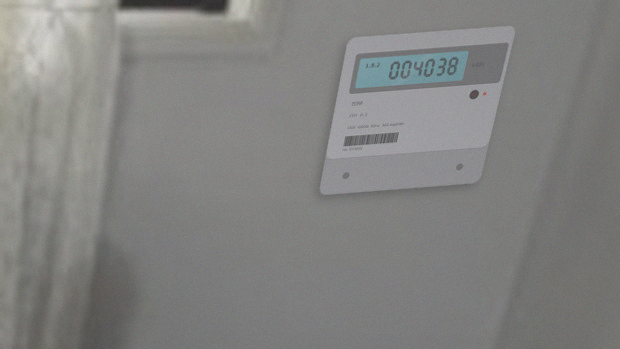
value=4038 unit=kWh
